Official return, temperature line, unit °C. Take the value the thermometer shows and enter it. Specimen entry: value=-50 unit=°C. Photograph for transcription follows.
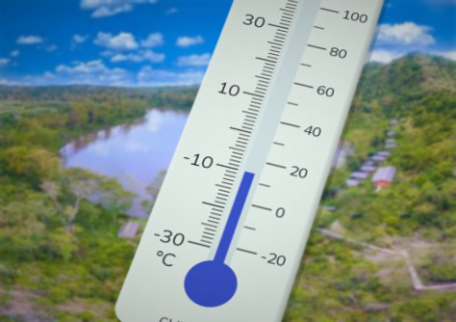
value=-10 unit=°C
